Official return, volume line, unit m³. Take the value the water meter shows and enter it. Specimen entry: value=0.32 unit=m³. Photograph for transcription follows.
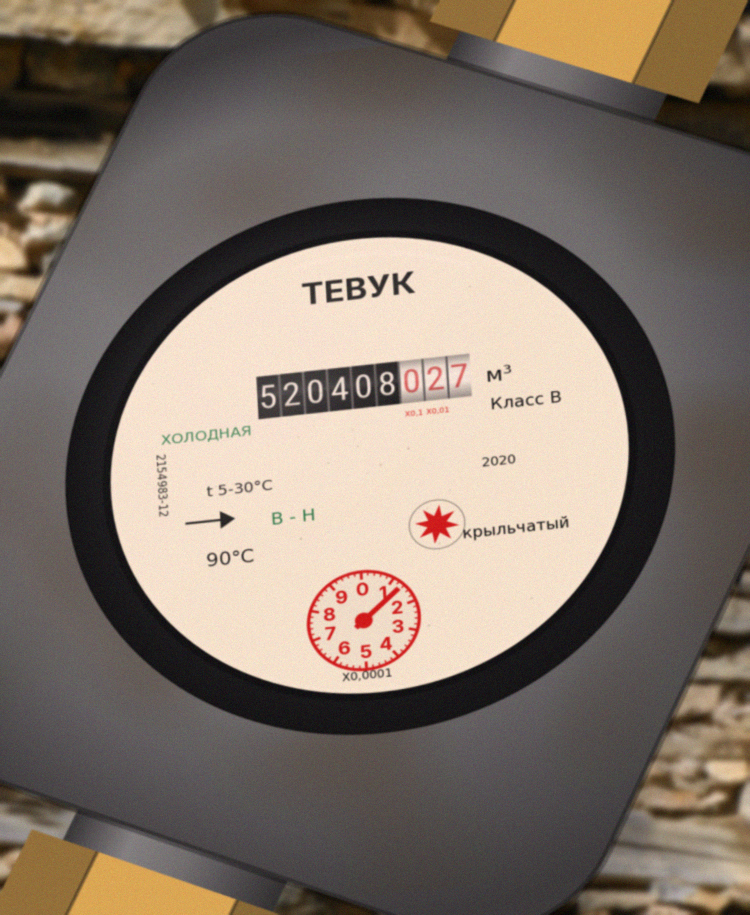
value=520408.0271 unit=m³
